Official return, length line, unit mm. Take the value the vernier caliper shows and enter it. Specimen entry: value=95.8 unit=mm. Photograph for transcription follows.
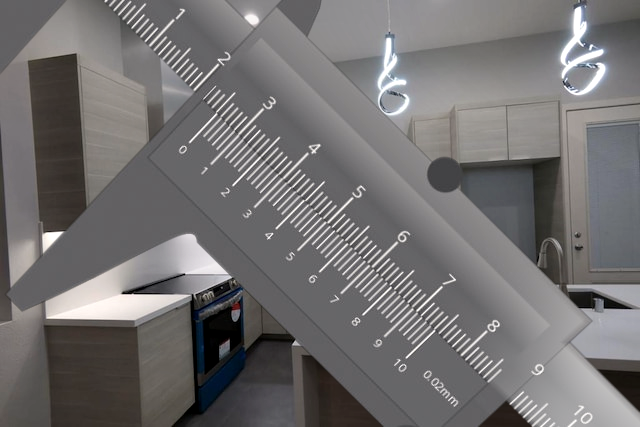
value=25.2 unit=mm
